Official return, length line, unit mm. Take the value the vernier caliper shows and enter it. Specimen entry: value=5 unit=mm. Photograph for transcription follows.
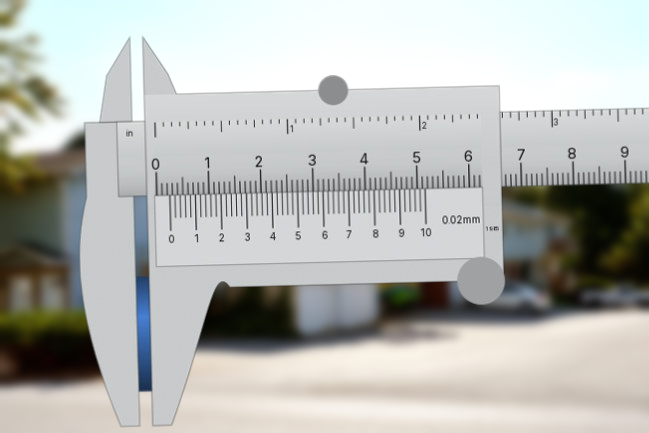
value=2.5 unit=mm
